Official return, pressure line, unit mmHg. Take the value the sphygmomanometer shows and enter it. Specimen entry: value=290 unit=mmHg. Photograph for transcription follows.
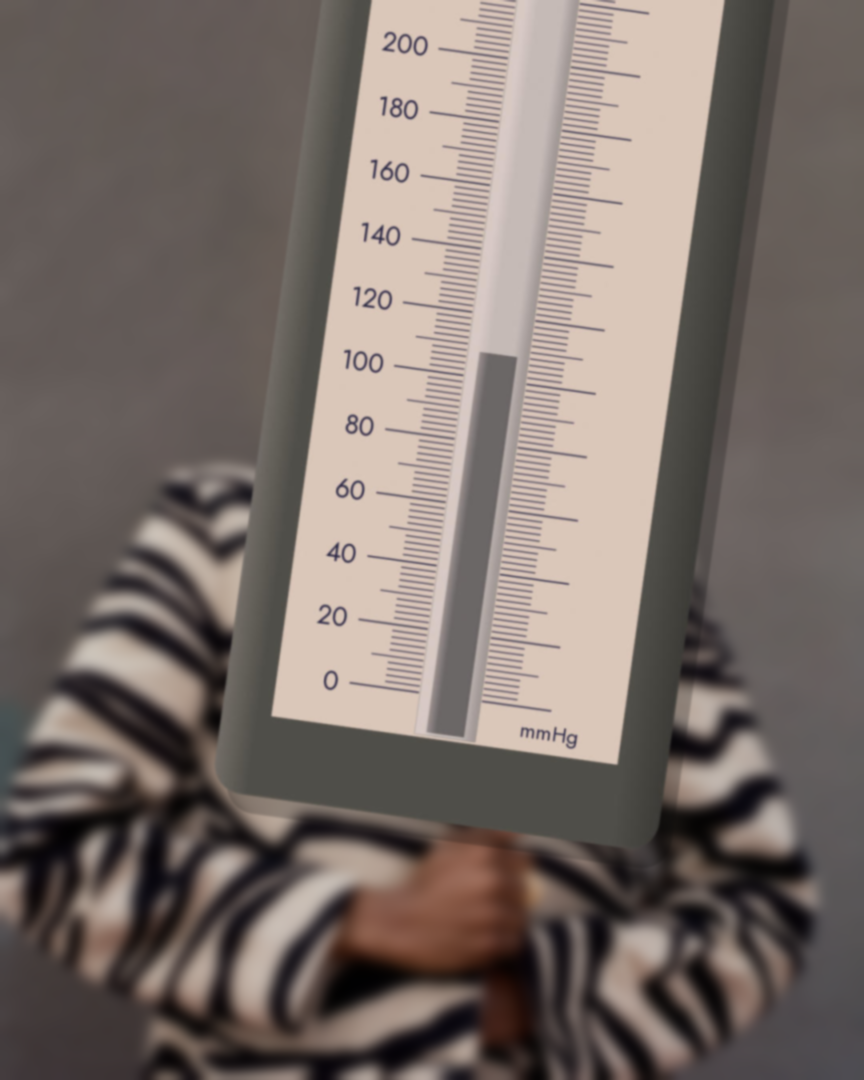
value=108 unit=mmHg
